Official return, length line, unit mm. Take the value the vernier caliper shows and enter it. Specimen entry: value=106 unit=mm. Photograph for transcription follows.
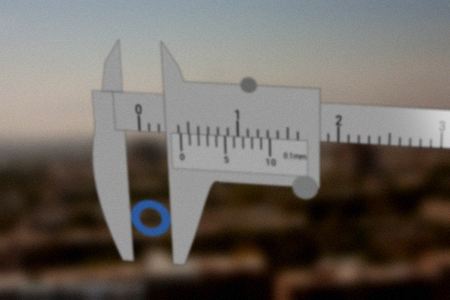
value=4.2 unit=mm
